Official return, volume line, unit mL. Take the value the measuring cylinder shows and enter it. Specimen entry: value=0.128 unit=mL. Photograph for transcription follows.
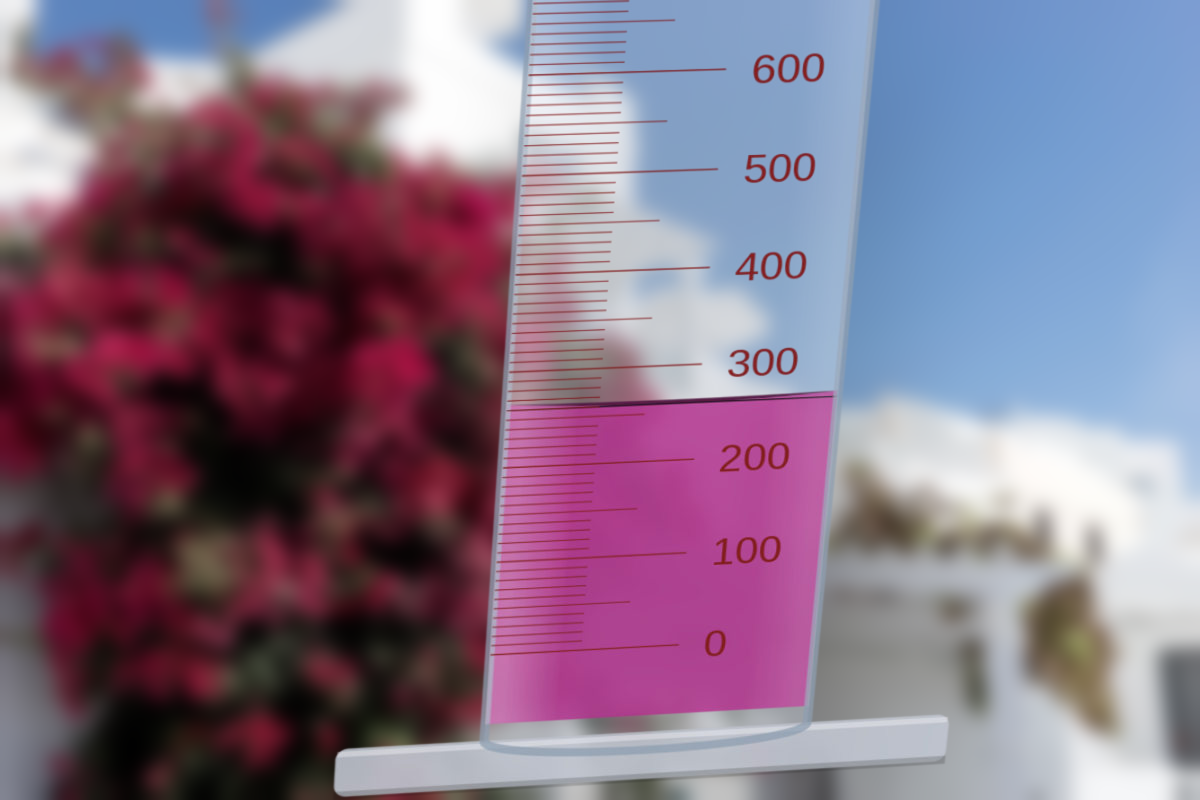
value=260 unit=mL
